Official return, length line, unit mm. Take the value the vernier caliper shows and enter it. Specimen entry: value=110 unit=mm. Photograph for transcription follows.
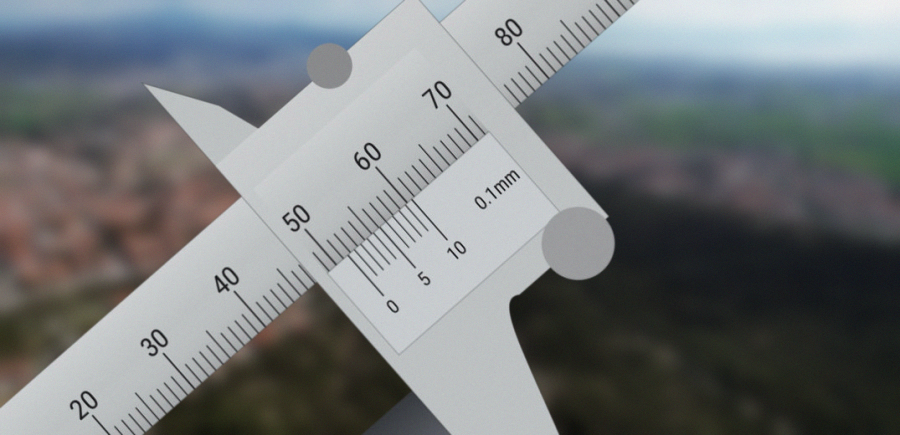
value=51.6 unit=mm
